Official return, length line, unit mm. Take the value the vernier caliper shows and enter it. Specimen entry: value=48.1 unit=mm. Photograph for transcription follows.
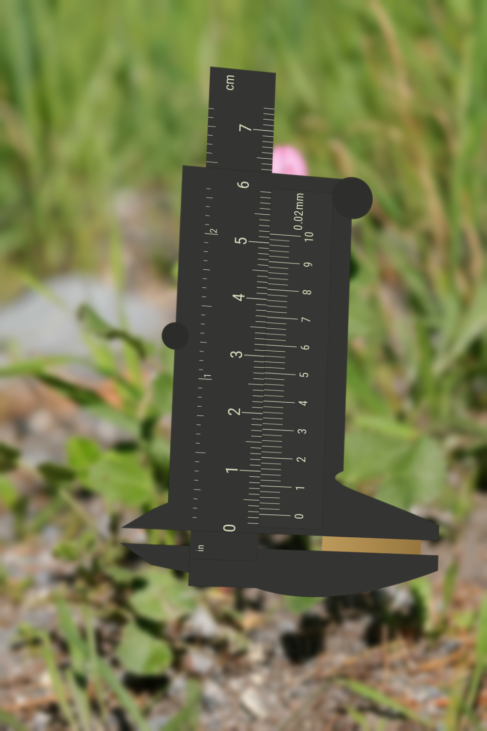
value=2.6 unit=mm
